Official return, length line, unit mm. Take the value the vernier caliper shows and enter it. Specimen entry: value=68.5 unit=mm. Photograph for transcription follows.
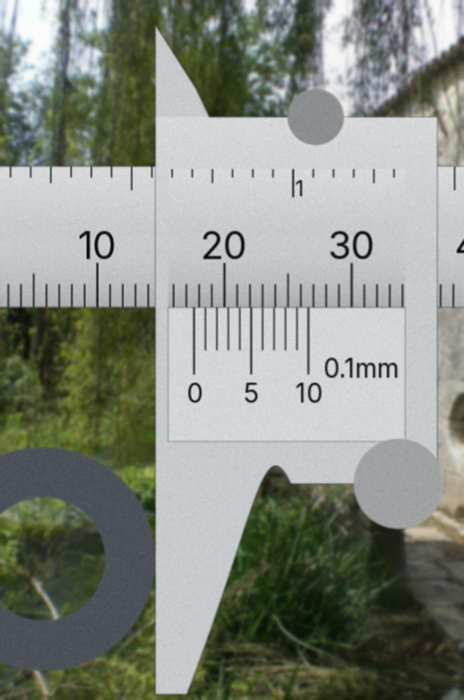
value=17.6 unit=mm
